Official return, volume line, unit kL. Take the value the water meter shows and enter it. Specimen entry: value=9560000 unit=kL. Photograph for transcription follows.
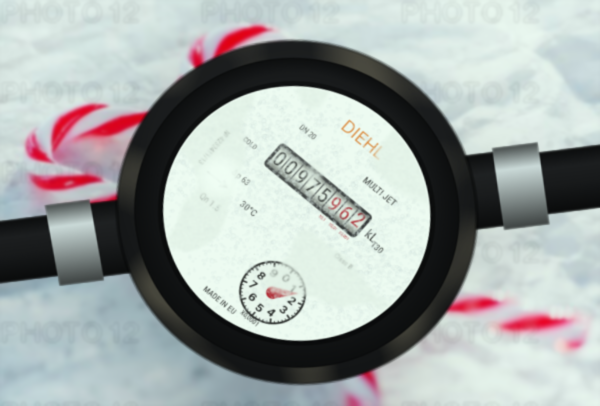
value=975.9621 unit=kL
